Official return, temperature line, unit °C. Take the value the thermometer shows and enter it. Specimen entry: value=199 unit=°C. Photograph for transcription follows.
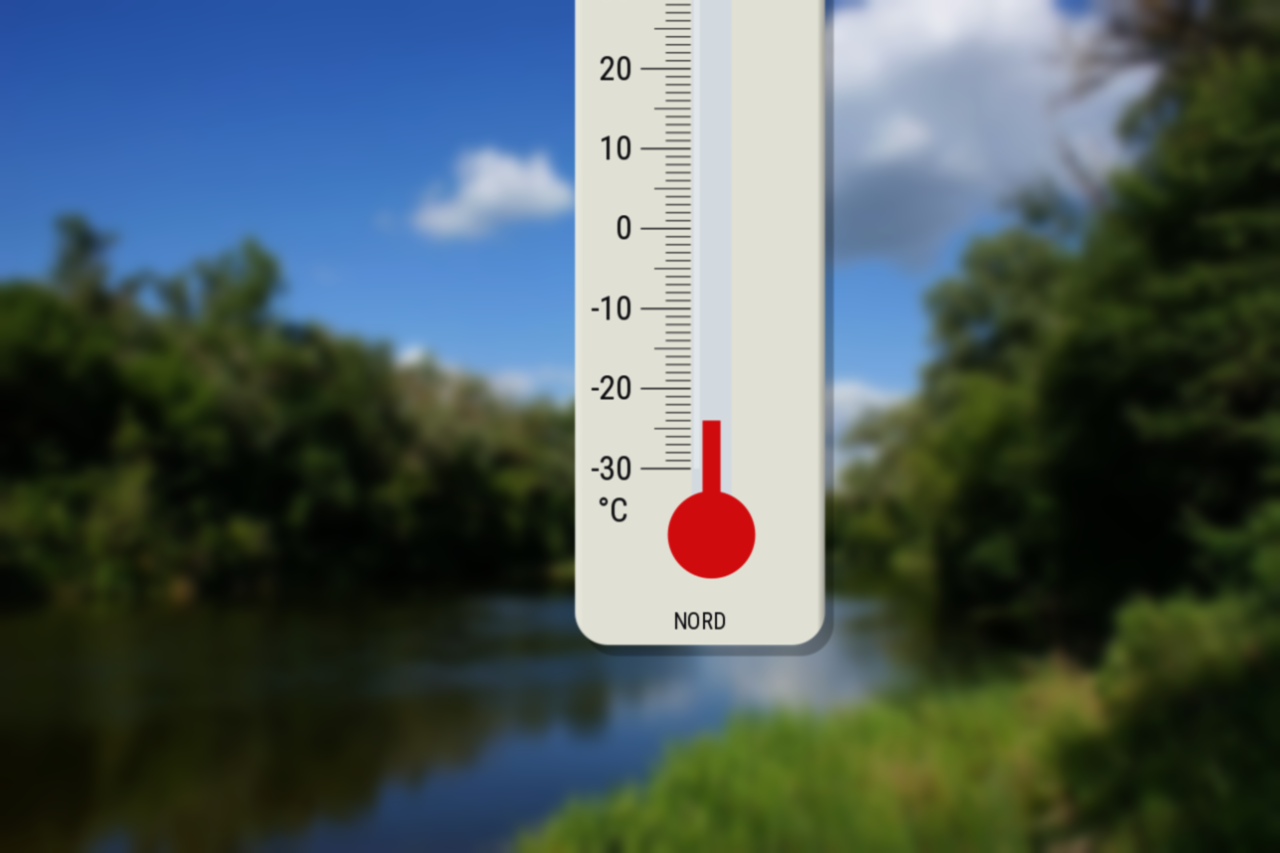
value=-24 unit=°C
